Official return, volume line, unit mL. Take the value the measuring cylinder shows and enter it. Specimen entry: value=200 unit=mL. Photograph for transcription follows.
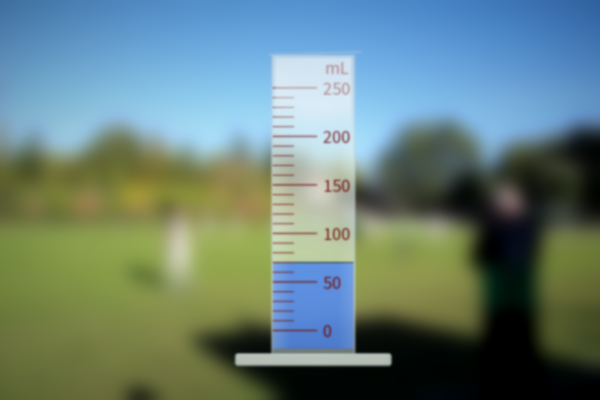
value=70 unit=mL
